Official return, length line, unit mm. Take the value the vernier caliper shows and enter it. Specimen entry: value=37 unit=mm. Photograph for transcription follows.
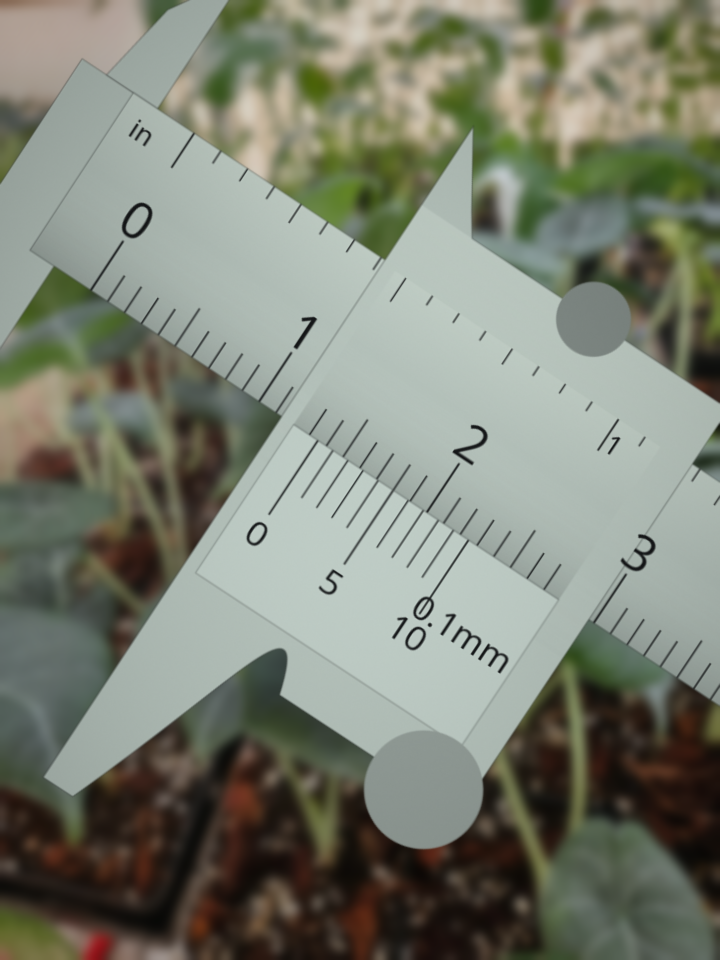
value=13.5 unit=mm
